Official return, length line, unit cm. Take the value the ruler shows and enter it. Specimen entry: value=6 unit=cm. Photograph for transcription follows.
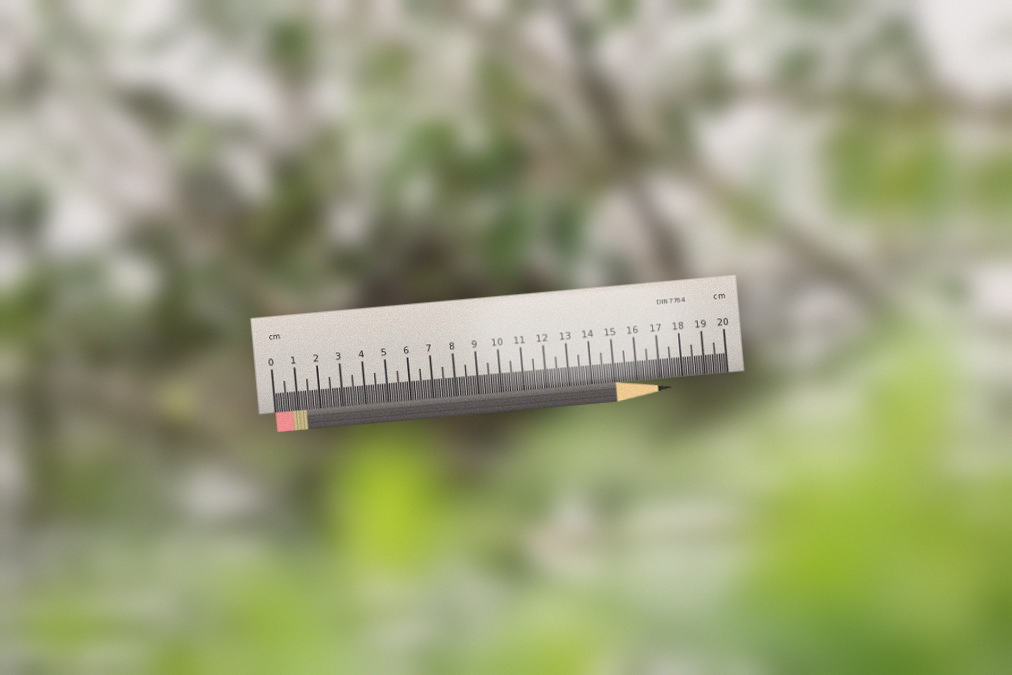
value=17.5 unit=cm
